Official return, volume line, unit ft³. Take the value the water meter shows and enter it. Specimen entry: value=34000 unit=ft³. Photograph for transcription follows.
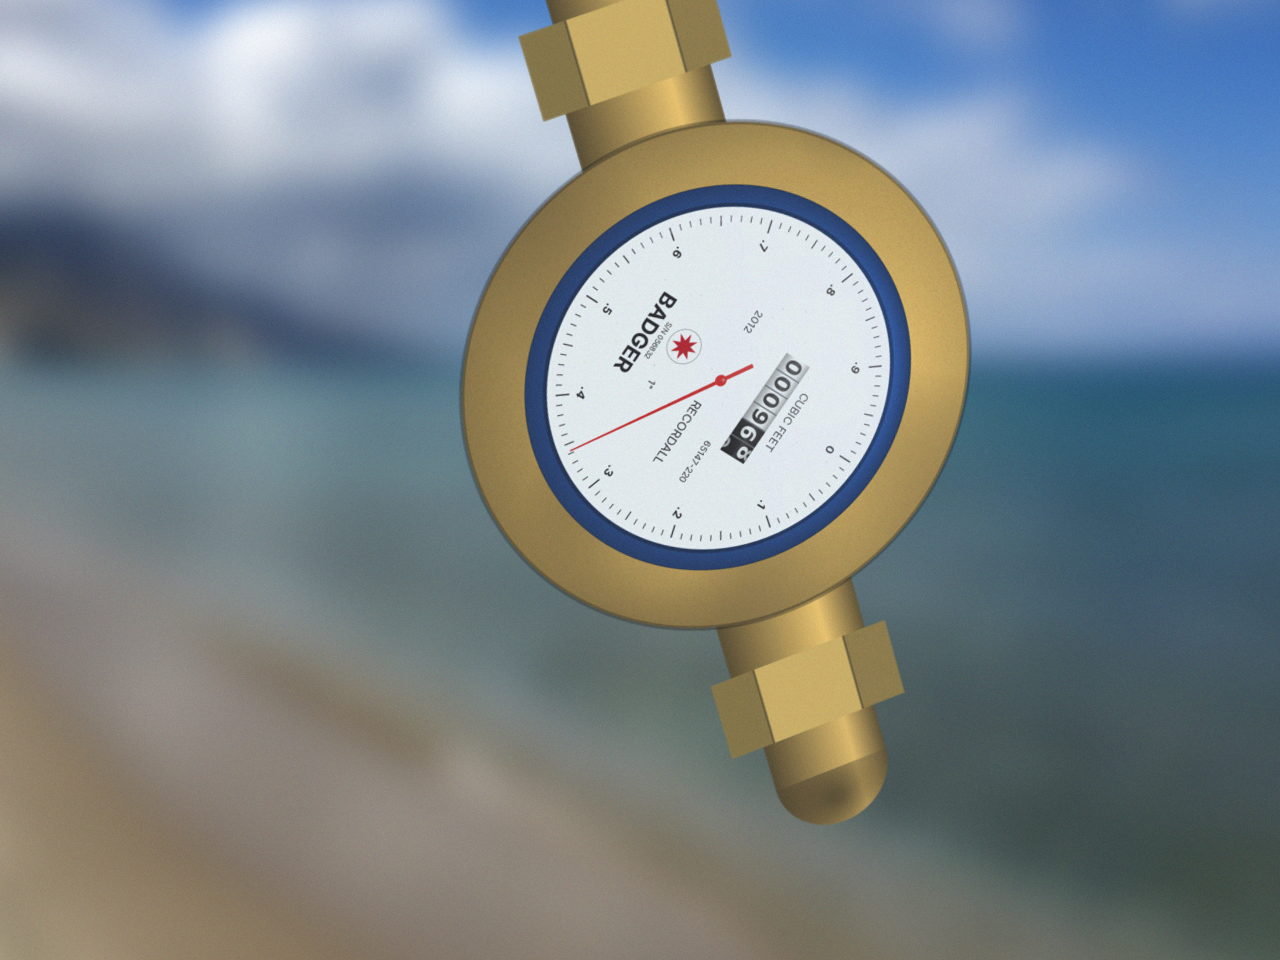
value=968.34 unit=ft³
